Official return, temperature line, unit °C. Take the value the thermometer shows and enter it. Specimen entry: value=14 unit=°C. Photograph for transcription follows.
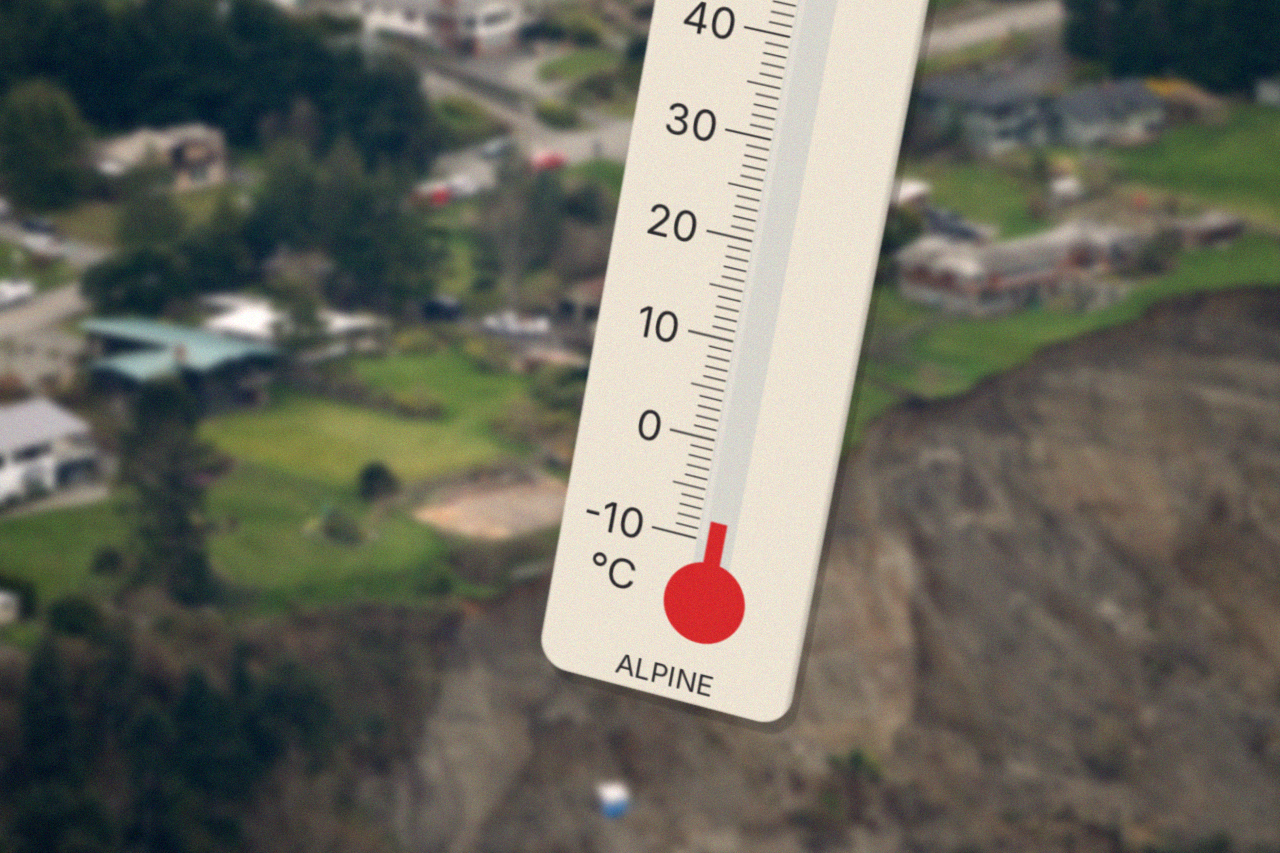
value=-8 unit=°C
